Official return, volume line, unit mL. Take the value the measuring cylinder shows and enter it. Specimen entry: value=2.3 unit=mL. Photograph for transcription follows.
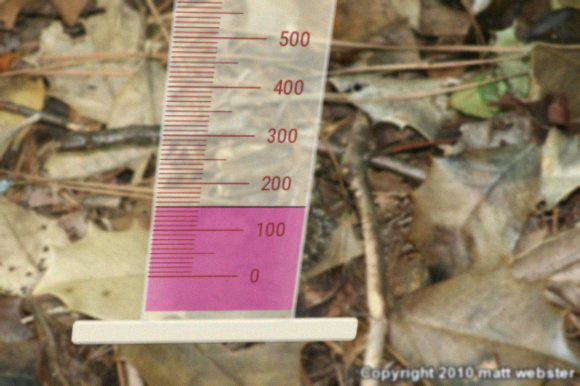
value=150 unit=mL
